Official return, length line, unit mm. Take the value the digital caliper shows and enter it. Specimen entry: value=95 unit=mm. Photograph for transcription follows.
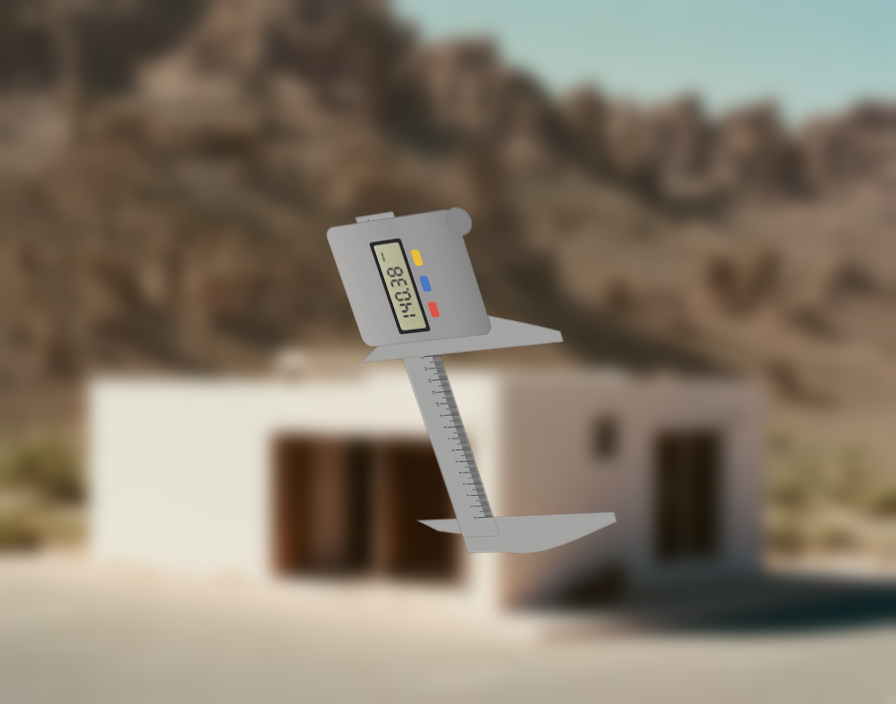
value=140.38 unit=mm
